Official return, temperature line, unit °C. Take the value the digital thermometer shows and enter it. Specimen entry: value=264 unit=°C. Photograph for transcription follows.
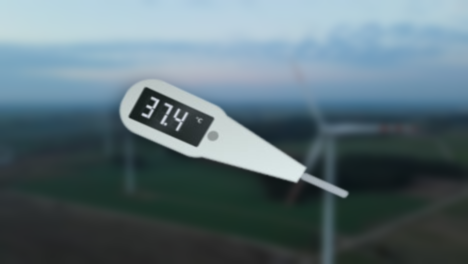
value=37.4 unit=°C
